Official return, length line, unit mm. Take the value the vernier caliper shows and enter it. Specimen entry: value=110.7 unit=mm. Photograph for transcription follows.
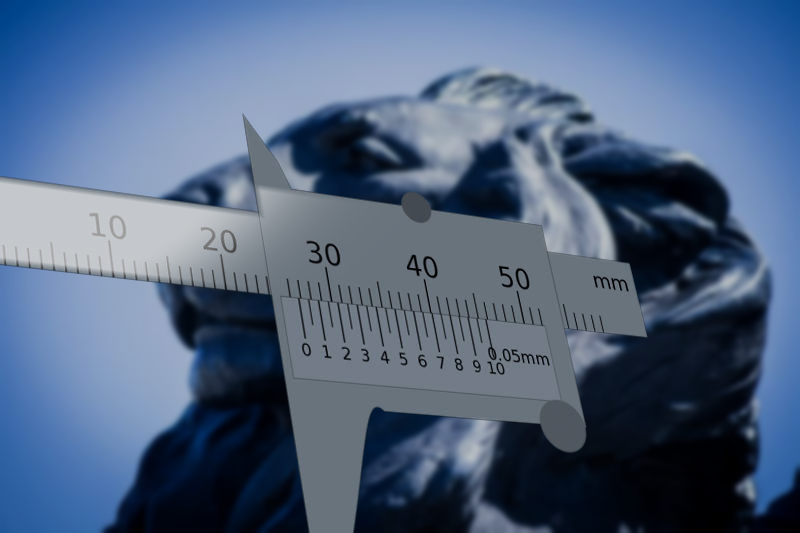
value=26.8 unit=mm
